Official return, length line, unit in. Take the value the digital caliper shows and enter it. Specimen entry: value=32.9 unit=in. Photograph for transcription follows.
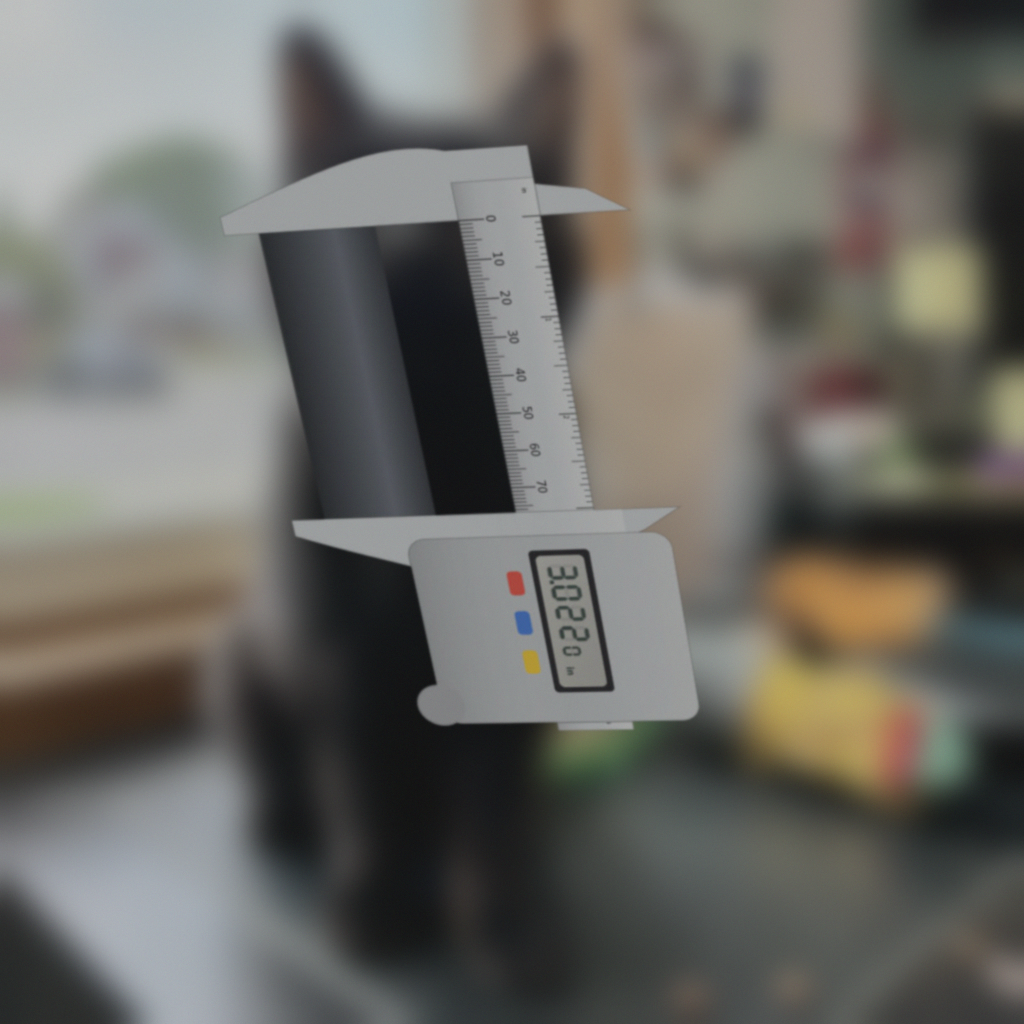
value=3.0220 unit=in
